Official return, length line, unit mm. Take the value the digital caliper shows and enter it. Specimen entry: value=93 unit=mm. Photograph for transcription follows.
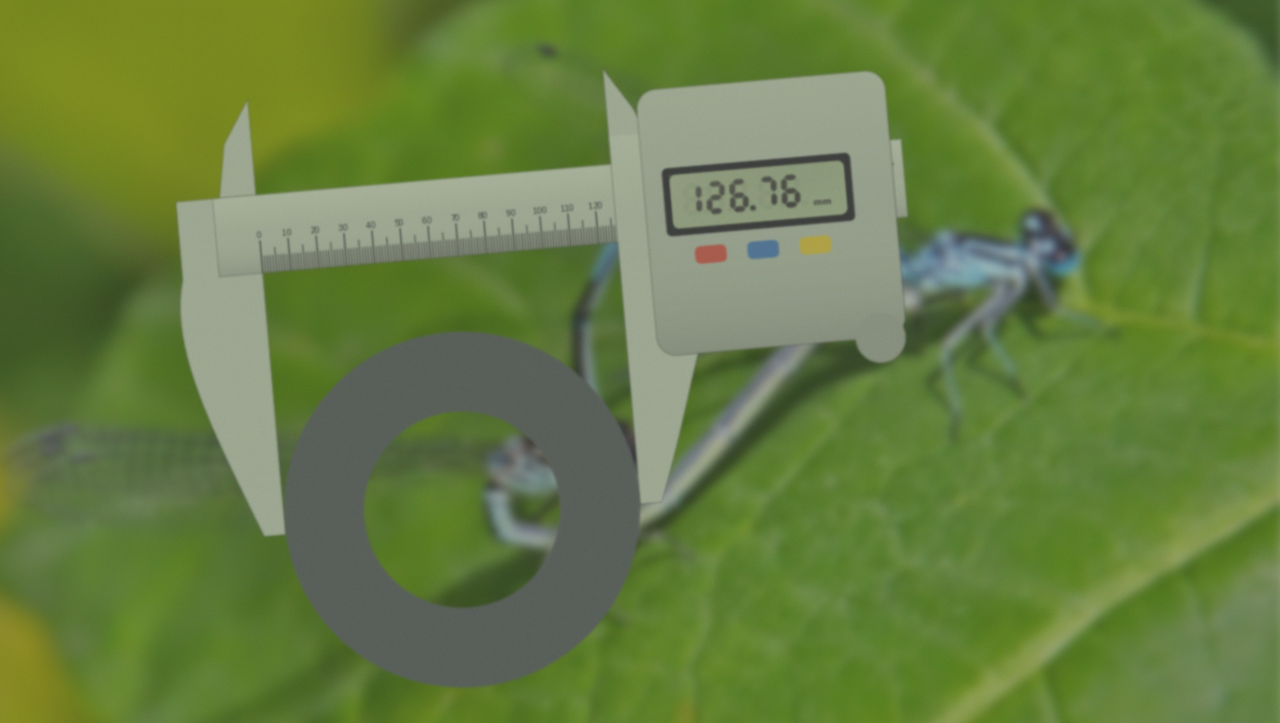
value=126.76 unit=mm
